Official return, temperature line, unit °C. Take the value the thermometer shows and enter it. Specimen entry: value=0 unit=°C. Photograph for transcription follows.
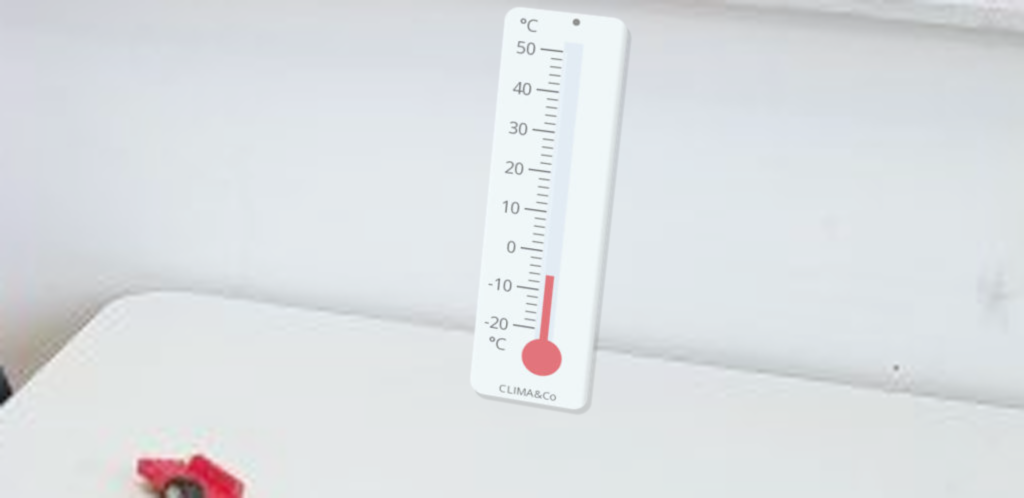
value=-6 unit=°C
